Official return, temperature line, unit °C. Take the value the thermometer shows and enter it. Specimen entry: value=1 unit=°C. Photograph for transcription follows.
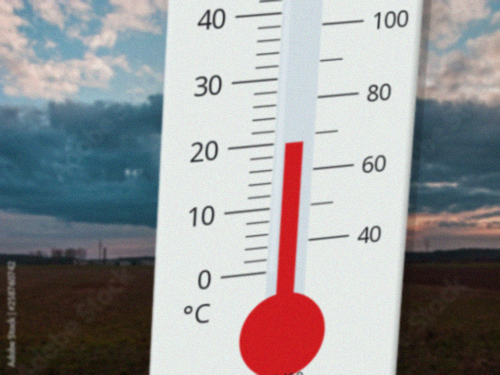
value=20 unit=°C
